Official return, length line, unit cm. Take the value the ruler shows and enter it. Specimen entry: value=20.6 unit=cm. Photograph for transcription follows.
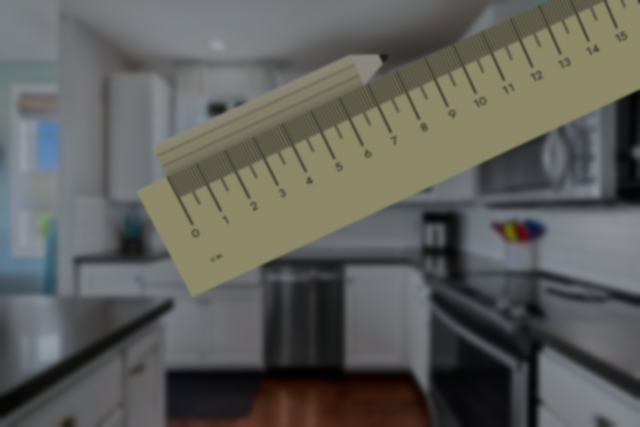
value=8 unit=cm
